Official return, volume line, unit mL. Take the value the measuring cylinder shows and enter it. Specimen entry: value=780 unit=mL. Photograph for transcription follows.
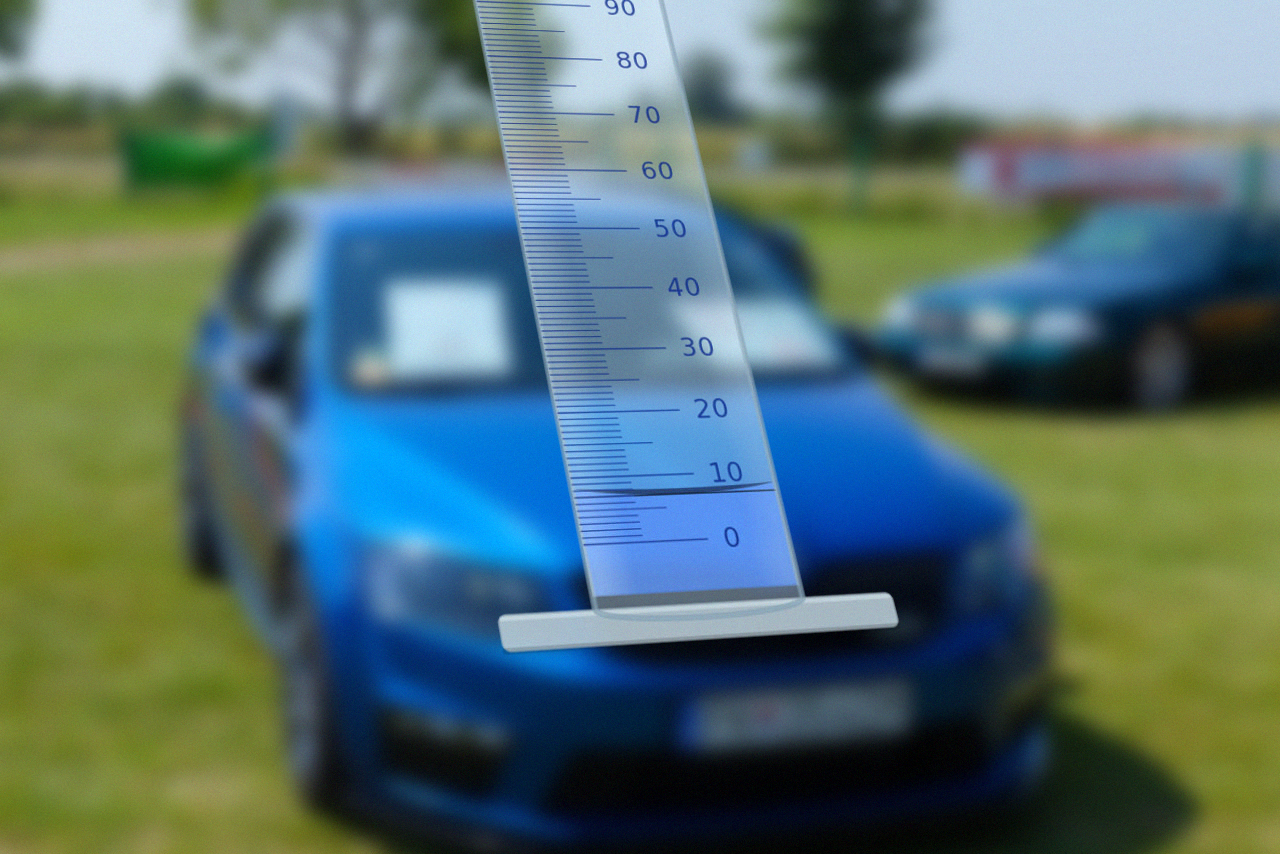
value=7 unit=mL
